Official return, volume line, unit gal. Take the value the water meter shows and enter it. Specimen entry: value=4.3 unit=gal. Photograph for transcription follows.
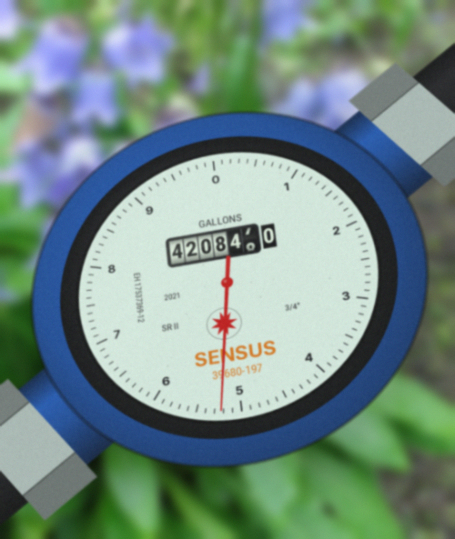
value=4208475.2 unit=gal
